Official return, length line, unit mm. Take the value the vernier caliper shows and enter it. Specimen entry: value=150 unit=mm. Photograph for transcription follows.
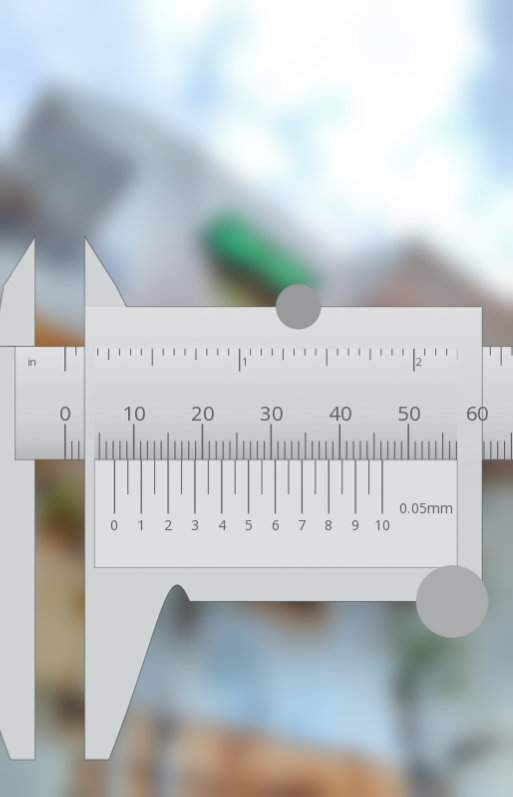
value=7.2 unit=mm
